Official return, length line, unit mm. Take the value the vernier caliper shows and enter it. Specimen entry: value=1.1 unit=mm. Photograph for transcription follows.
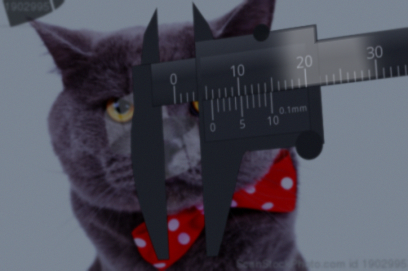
value=5.8 unit=mm
